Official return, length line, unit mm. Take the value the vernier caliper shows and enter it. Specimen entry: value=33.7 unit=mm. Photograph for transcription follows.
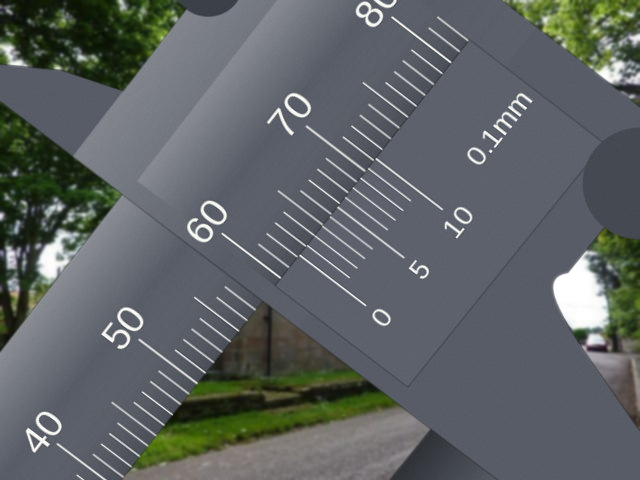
value=62.2 unit=mm
